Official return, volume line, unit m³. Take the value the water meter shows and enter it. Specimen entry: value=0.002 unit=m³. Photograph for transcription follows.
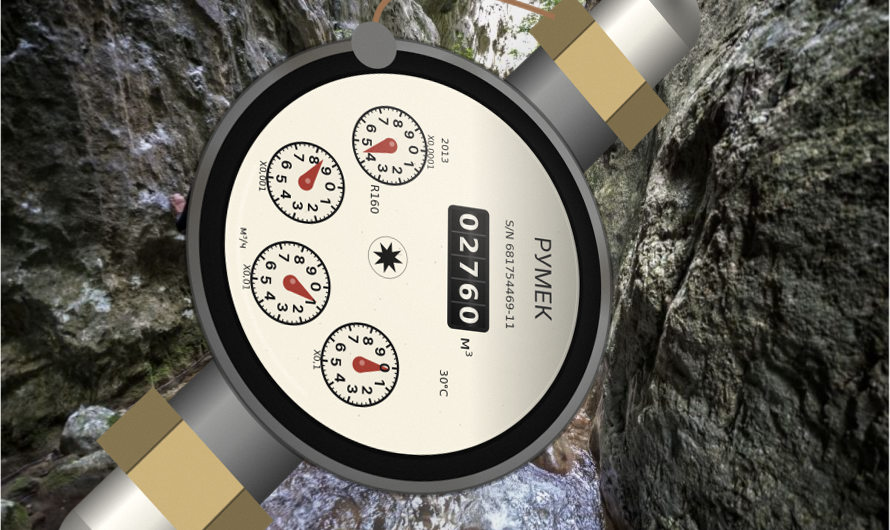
value=2760.0084 unit=m³
